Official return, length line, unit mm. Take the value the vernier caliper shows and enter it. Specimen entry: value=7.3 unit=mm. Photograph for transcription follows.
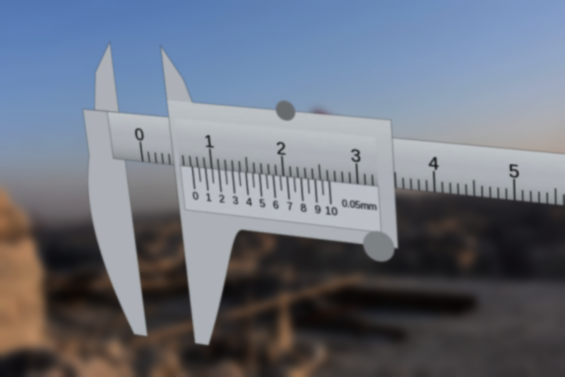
value=7.2 unit=mm
